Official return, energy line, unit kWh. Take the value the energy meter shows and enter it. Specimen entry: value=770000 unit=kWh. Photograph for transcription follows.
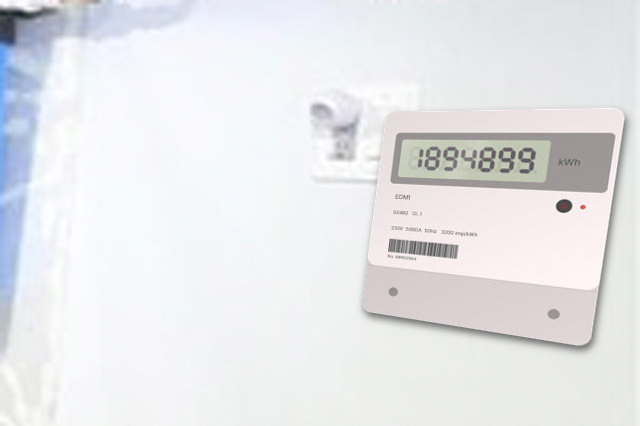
value=1894899 unit=kWh
